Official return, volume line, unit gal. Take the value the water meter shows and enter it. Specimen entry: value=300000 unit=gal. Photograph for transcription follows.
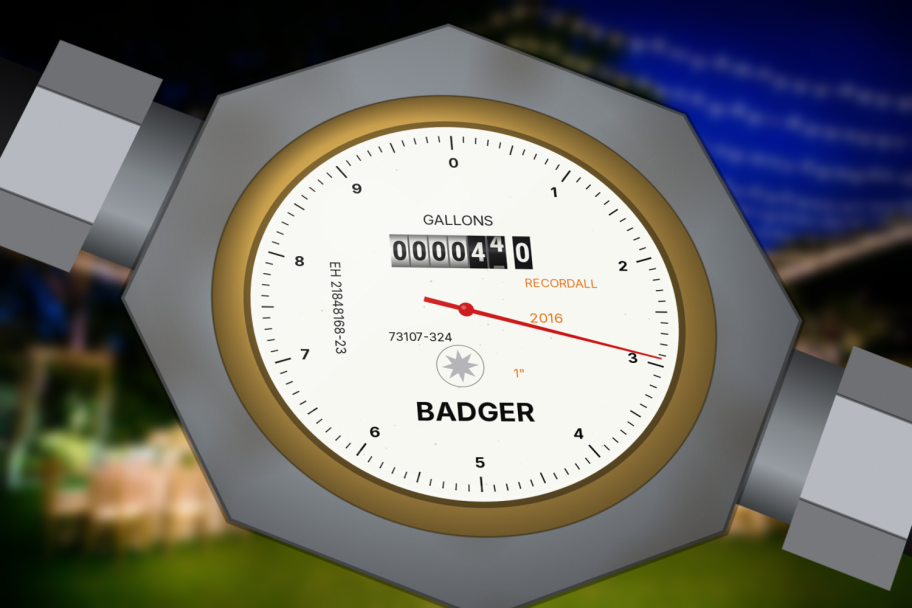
value=442.9 unit=gal
